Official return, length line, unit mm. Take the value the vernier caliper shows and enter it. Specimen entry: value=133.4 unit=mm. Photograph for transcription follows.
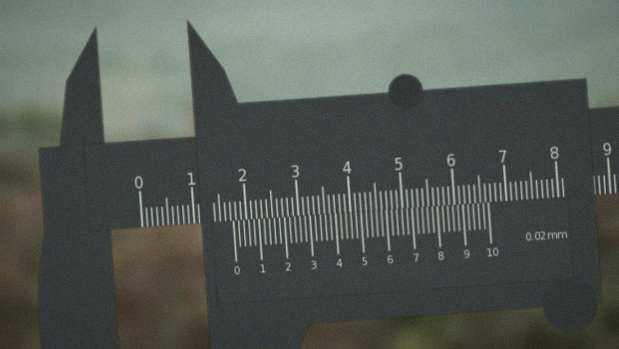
value=17.5 unit=mm
